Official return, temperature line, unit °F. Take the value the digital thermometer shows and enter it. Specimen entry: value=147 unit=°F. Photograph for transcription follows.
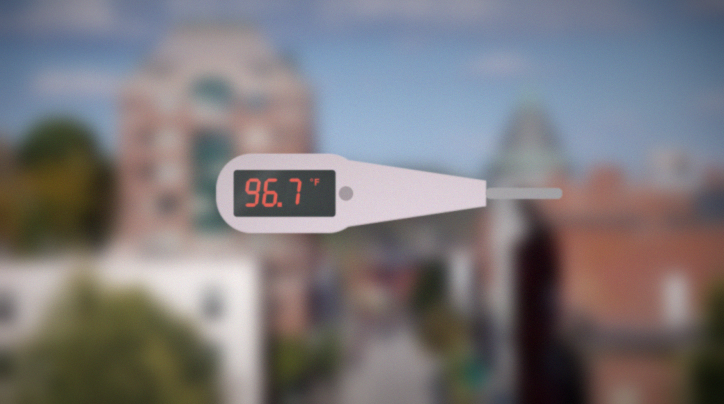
value=96.7 unit=°F
